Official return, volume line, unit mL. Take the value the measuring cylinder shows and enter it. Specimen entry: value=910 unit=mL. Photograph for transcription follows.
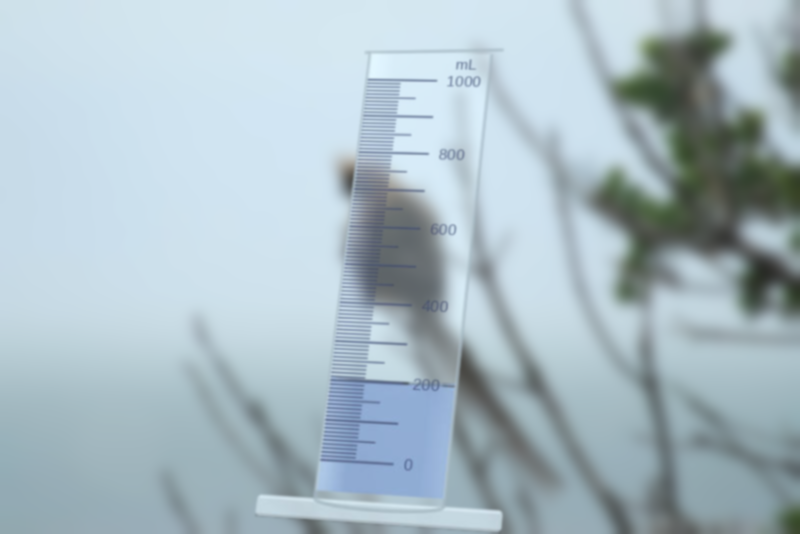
value=200 unit=mL
